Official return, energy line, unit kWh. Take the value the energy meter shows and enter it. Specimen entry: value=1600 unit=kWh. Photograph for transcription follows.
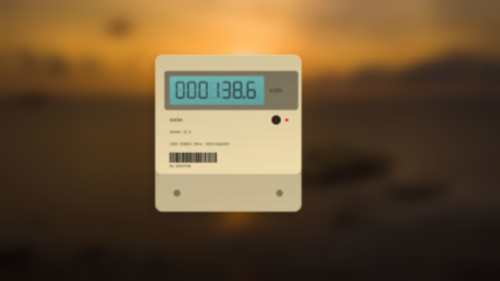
value=138.6 unit=kWh
